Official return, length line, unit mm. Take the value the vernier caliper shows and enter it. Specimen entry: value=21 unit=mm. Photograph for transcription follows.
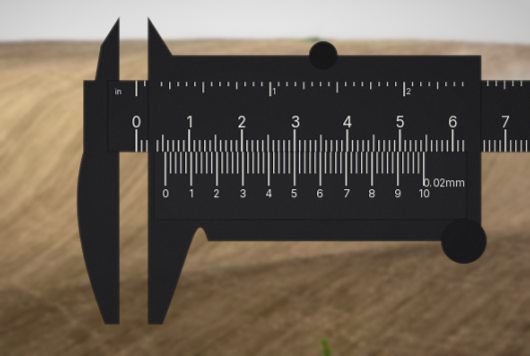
value=5.5 unit=mm
